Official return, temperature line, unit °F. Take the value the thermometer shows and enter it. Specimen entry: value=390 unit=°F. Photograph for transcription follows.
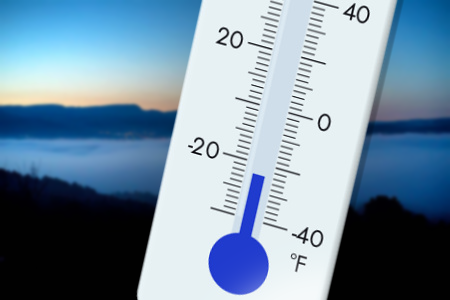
value=-24 unit=°F
